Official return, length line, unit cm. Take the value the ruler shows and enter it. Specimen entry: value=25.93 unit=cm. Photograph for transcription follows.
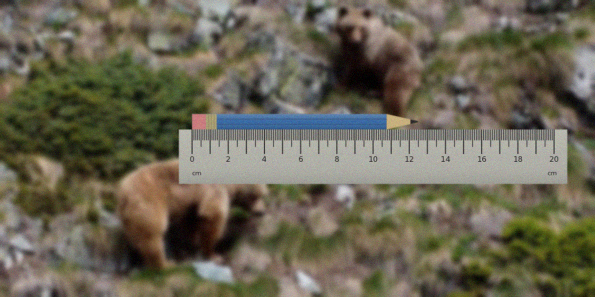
value=12.5 unit=cm
